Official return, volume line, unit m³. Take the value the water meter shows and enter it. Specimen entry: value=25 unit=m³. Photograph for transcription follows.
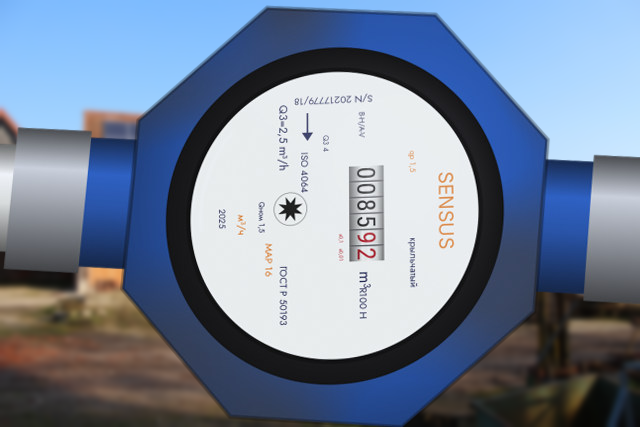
value=85.92 unit=m³
